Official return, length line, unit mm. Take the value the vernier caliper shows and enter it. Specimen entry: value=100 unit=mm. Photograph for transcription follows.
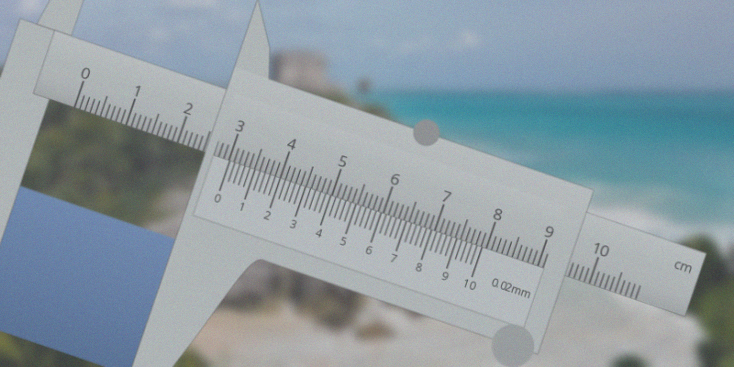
value=30.2 unit=mm
